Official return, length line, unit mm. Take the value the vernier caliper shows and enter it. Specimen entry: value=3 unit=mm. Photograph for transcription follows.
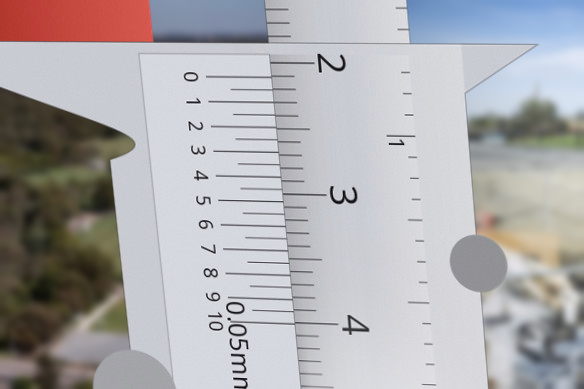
value=21.1 unit=mm
